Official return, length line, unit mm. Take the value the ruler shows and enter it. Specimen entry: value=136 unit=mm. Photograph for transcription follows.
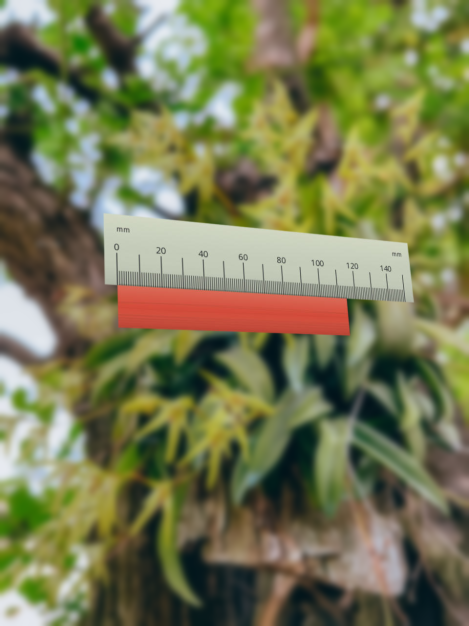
value=115 unit=mm
